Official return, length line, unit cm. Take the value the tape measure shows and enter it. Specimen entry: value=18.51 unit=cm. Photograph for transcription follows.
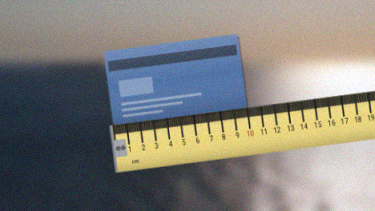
value=10 unit=cm
